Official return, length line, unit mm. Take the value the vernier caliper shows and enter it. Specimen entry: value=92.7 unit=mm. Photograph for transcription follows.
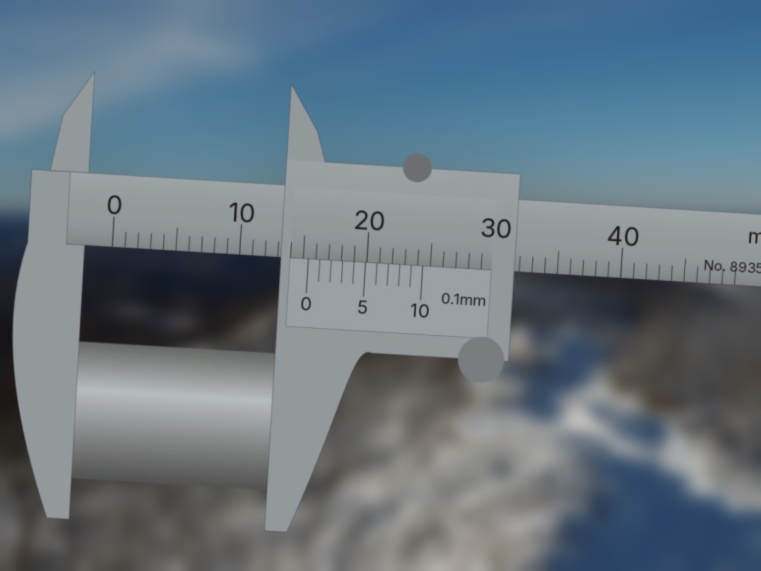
value=15.4 unit=mm
